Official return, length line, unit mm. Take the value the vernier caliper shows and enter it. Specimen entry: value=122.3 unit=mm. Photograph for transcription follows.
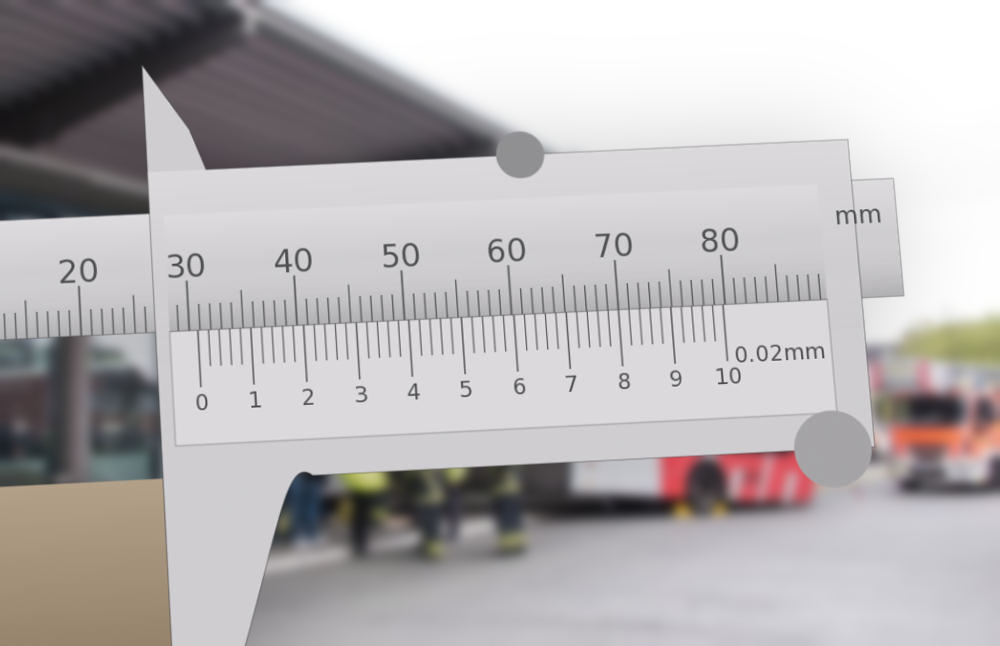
value=30.8 unit=mm
